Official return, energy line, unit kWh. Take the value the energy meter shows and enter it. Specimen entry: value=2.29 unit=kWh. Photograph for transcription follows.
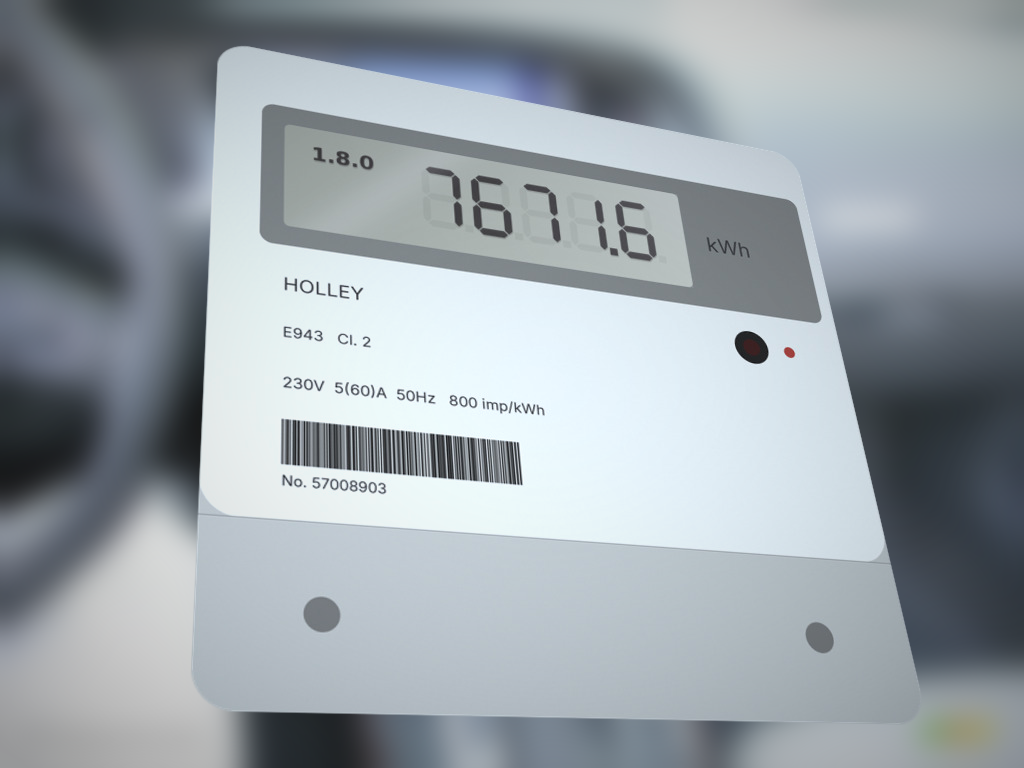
value=7671.6 unit=kWh
